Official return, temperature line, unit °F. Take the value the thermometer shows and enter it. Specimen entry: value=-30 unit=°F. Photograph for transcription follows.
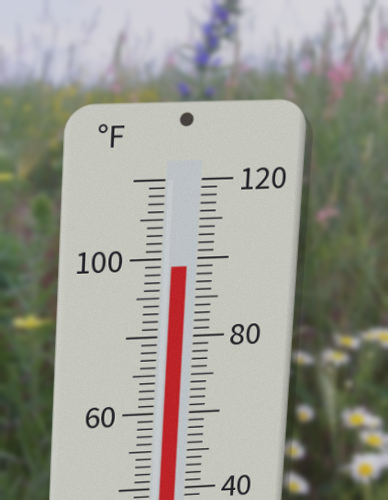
value=98 unit=°F
